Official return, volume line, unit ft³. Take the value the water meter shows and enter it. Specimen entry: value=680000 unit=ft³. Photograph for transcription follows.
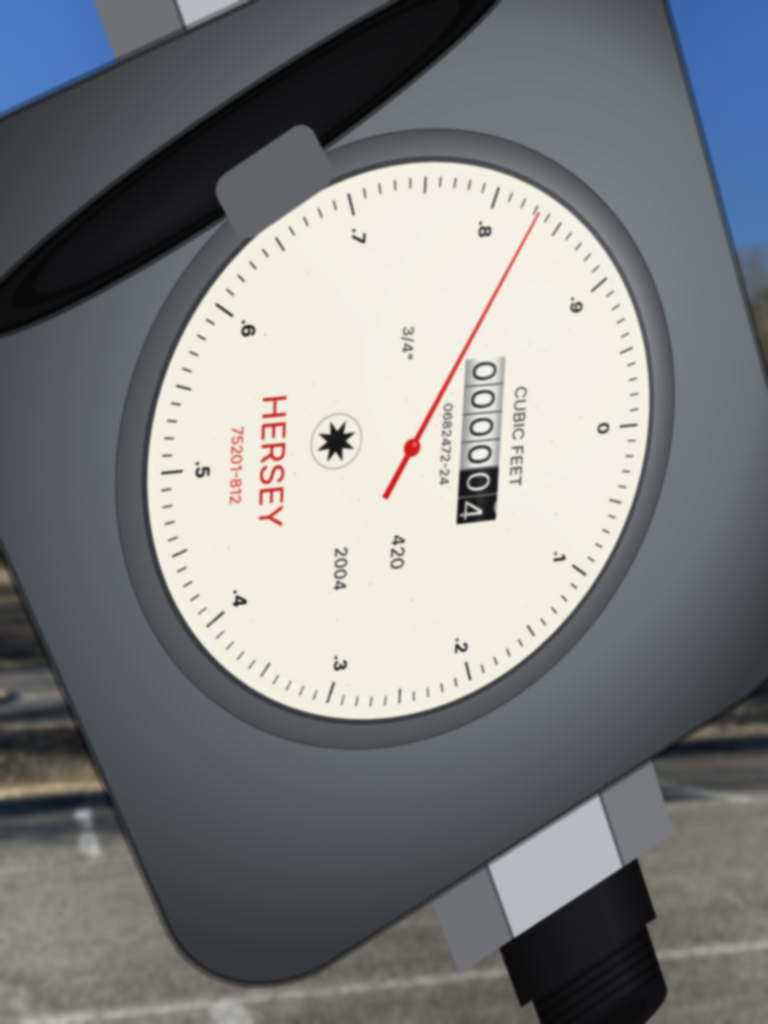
value=3.83 unit=ft³
